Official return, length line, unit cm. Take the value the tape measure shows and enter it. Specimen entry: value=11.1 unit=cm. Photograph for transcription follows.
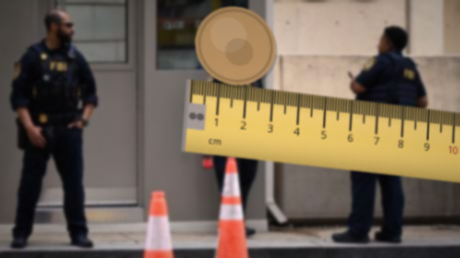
value=3 unit=cm
